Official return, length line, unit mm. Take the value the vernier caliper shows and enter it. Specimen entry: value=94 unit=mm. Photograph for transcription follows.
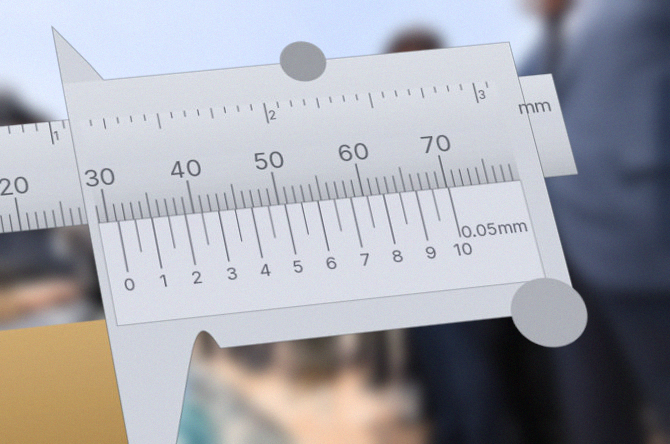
value=31.2 unit=mm
